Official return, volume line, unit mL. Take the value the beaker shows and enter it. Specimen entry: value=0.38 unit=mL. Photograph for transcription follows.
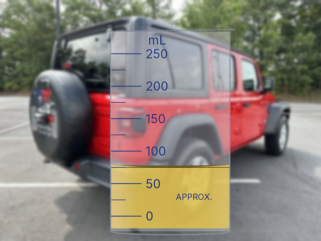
value=75 unit=mL
